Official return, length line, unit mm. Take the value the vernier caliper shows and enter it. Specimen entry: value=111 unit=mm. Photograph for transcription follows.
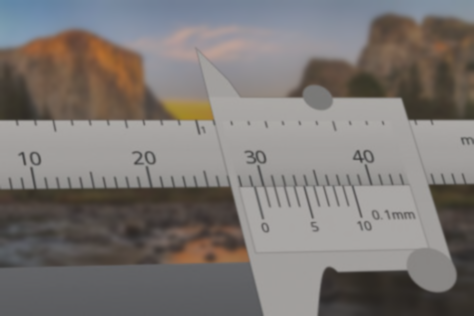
value=29.2 unit=mm
